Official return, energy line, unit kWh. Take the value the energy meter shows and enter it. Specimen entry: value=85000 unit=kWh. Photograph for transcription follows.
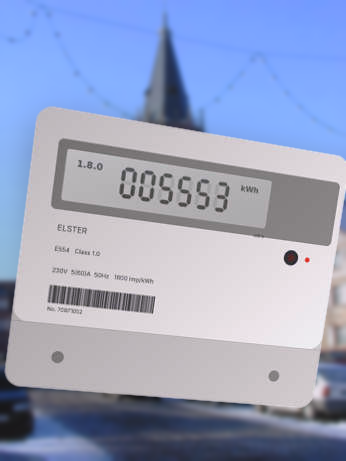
value=5553 unit=kWh
